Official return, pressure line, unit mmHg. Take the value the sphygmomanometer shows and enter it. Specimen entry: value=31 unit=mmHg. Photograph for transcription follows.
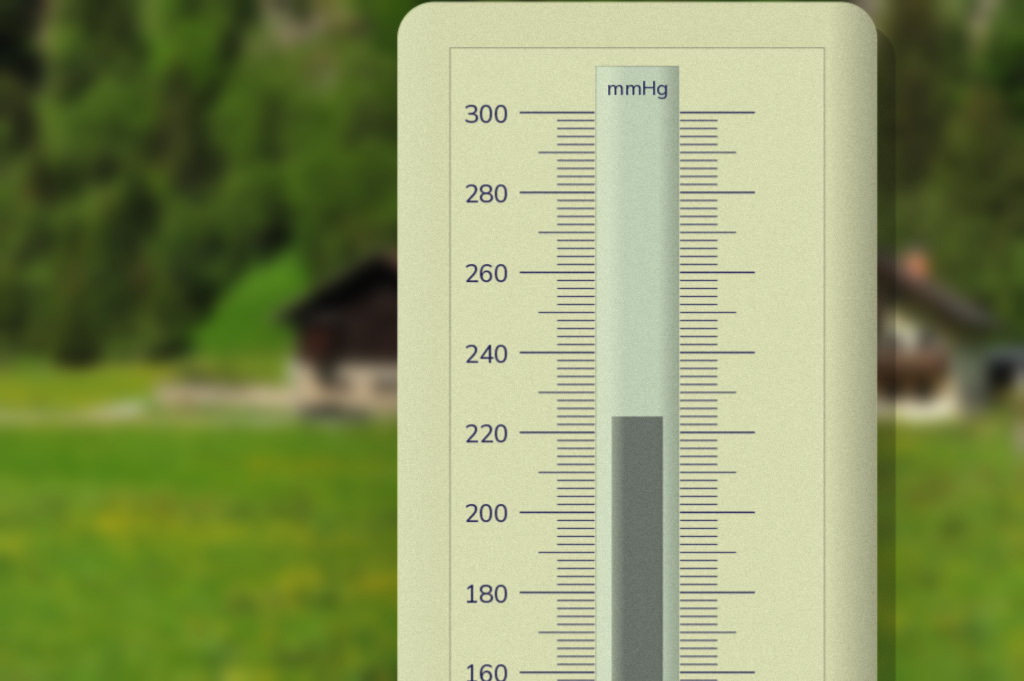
value=224 unit=mmHg
